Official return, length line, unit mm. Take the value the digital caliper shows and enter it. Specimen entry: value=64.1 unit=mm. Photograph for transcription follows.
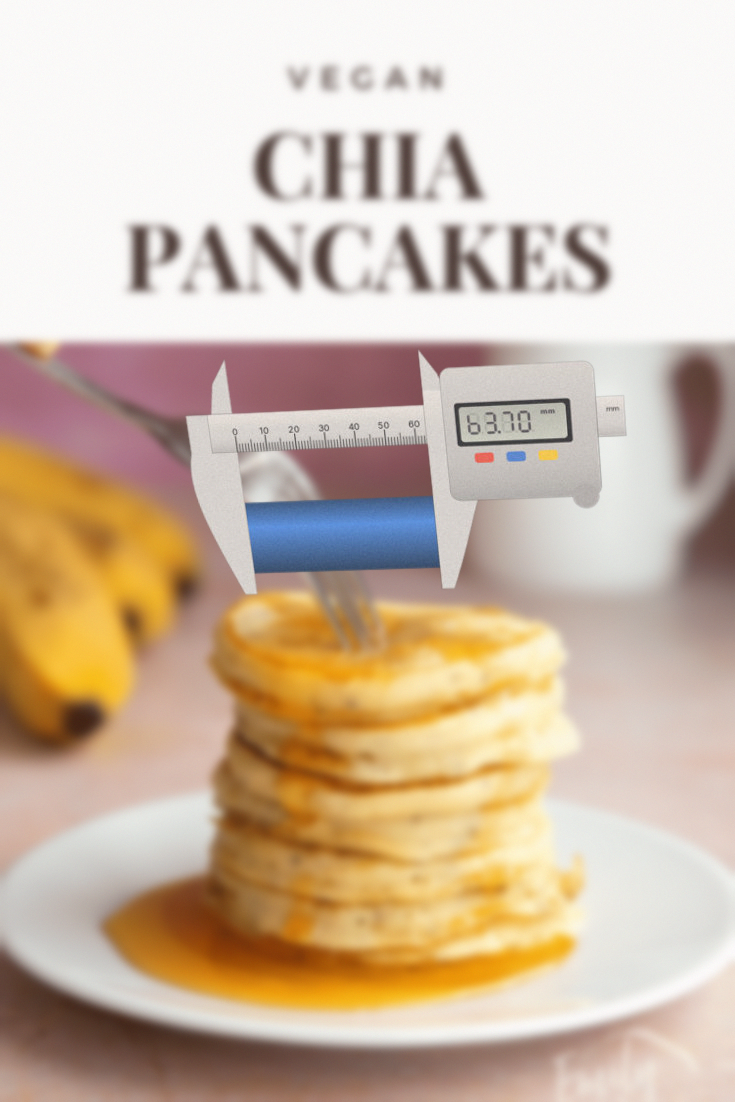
value=63.70 unit=mm
